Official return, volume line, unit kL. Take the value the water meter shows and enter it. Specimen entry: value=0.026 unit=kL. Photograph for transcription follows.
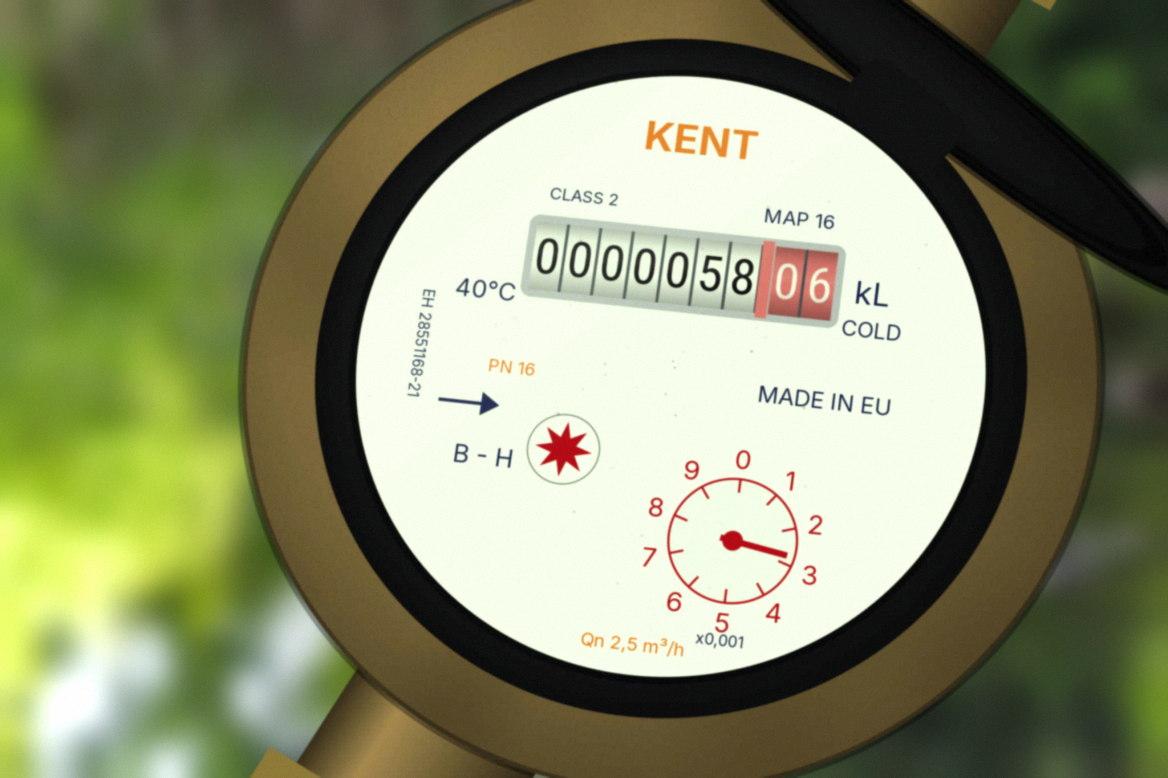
value=58.062 unit=kL
